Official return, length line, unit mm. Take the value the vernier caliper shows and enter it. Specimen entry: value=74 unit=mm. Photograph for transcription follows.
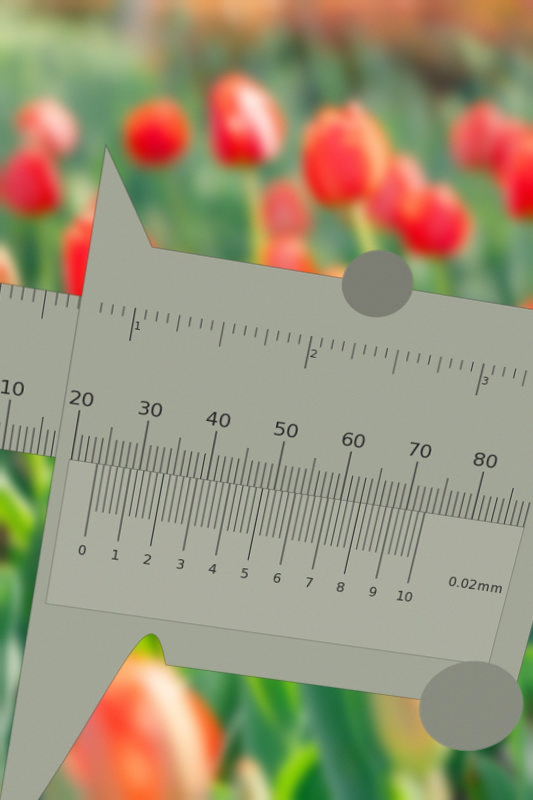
value=23.8 unit=mm
